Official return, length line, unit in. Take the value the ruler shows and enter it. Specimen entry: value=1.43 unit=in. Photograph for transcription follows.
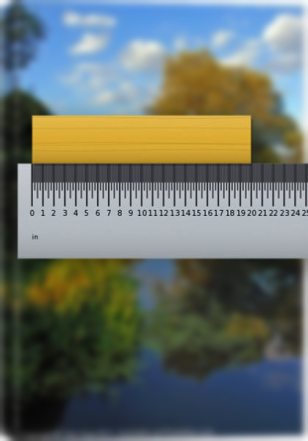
value=20 unit=in
